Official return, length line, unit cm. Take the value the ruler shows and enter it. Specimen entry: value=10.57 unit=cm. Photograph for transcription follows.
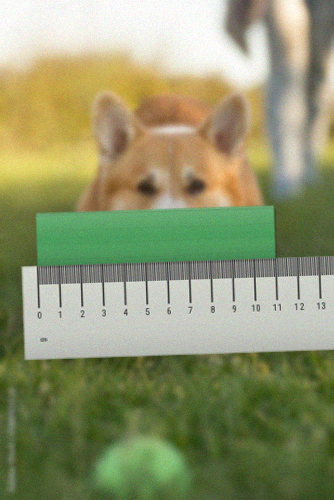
value=11 unit=cm
